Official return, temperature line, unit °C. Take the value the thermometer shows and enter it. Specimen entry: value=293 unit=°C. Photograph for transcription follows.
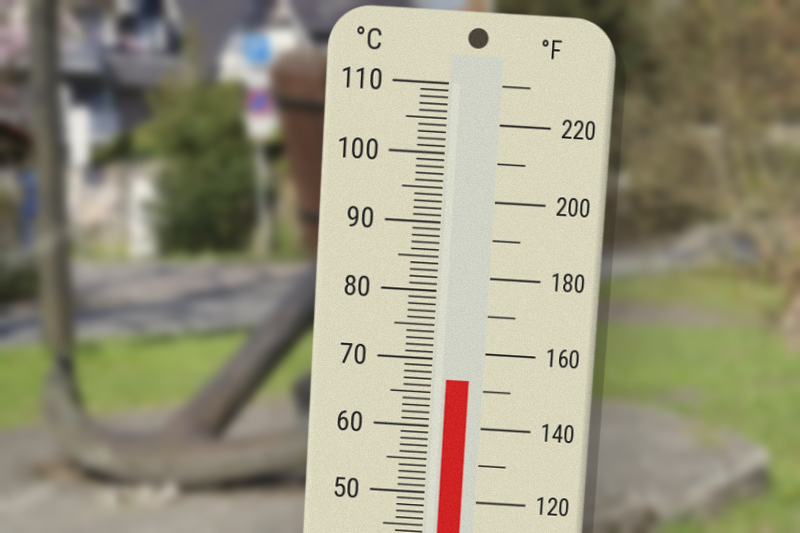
value=67 unit=°C
